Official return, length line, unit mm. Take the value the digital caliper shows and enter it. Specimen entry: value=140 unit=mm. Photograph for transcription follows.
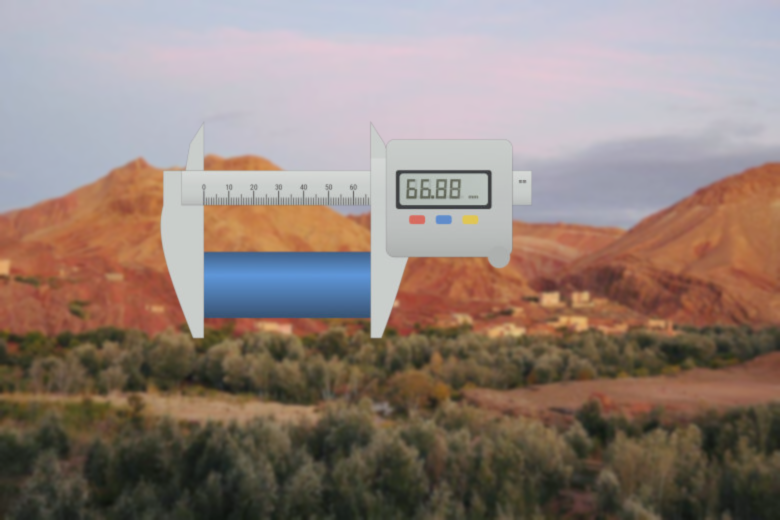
value=66.88 unit=mm
